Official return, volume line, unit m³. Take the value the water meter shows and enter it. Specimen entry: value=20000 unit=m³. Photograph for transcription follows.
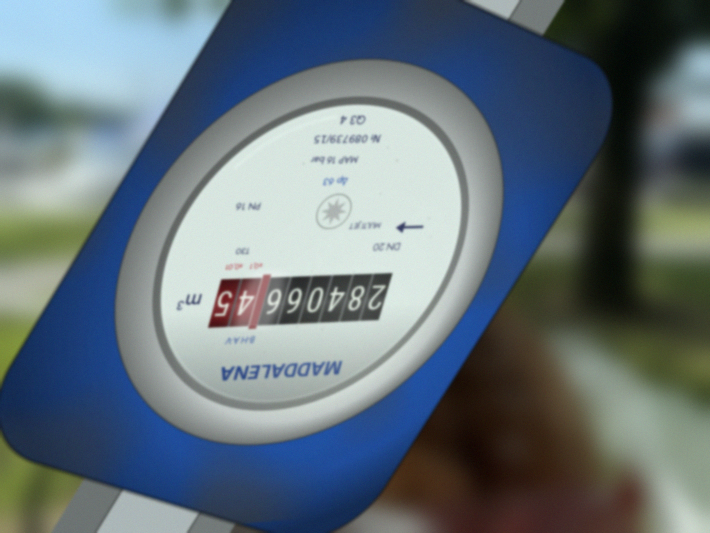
value=284066.45 unit=m³
